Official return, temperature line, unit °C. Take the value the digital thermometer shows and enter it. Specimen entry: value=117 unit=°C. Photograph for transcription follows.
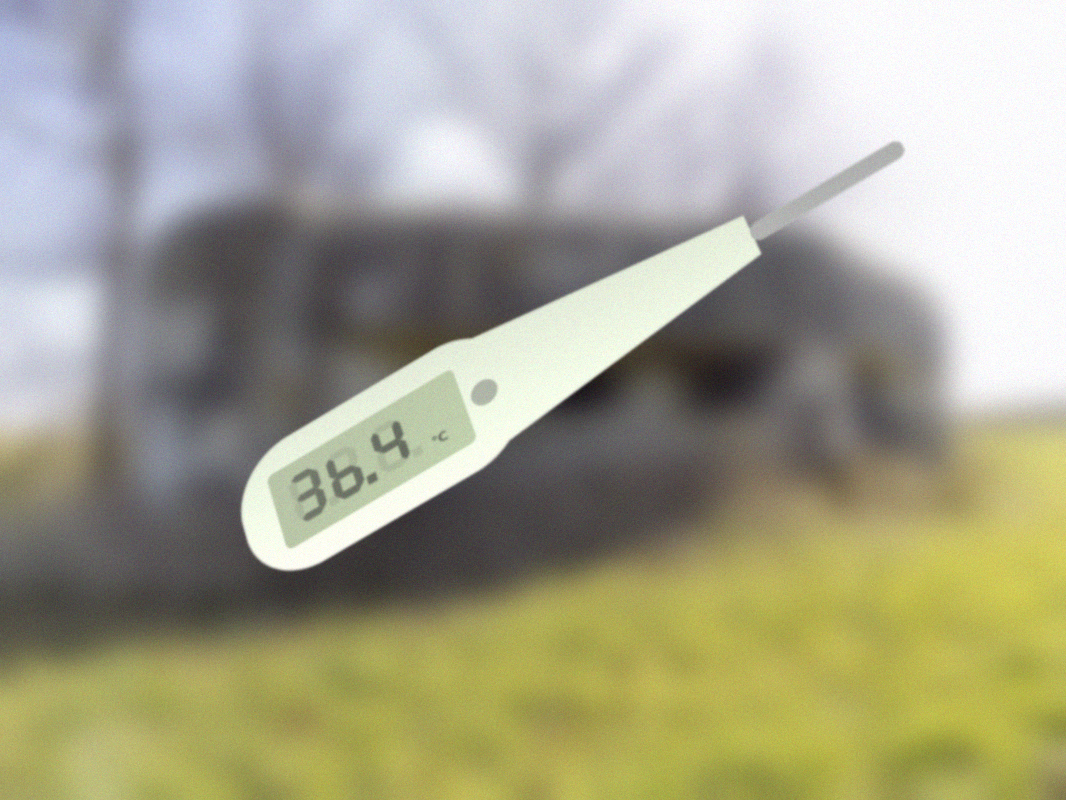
value=36.4 unit=°C
